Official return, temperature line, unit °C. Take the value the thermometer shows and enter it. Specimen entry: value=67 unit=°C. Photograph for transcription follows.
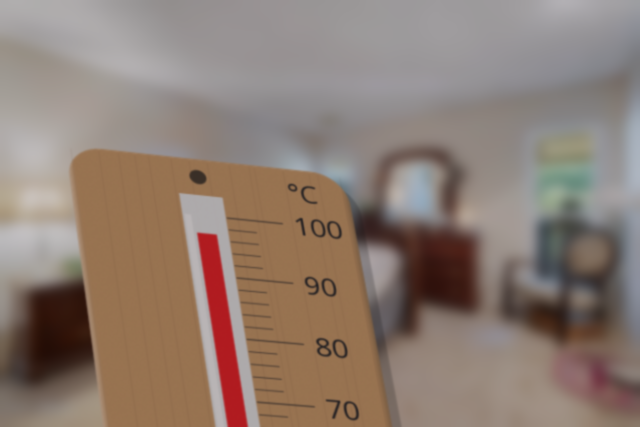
value=97 unit=°C
